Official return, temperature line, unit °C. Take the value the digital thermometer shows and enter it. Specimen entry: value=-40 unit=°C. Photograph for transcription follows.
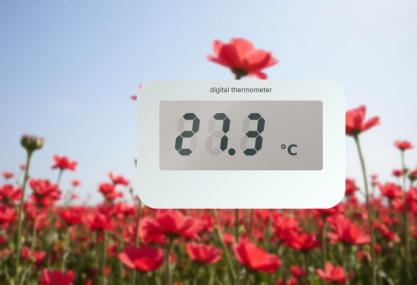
value=27.3 unit=°C
